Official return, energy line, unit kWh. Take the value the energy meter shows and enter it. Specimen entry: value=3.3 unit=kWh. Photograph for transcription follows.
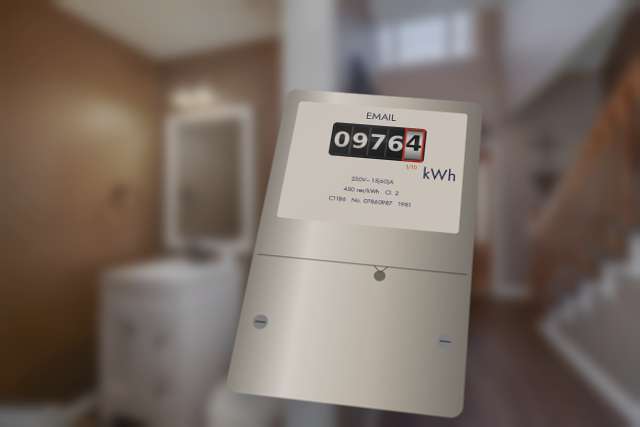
value=976.4 unit=kWh
